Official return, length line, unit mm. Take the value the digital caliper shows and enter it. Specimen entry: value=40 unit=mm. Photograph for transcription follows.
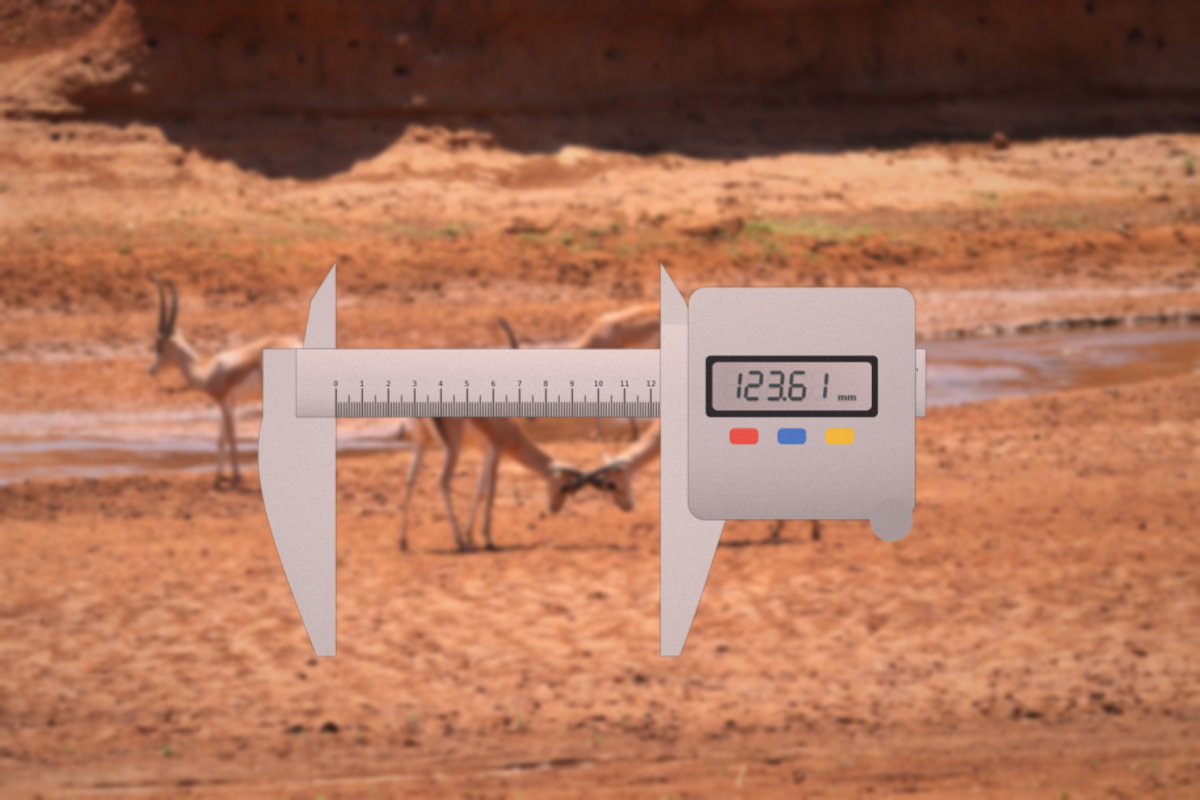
value=123.61 unit=mm
